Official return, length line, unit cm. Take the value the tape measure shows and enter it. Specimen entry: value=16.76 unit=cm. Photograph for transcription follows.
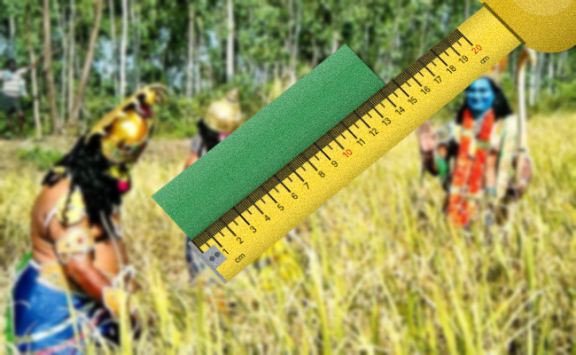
value=14.5 unit=cm
